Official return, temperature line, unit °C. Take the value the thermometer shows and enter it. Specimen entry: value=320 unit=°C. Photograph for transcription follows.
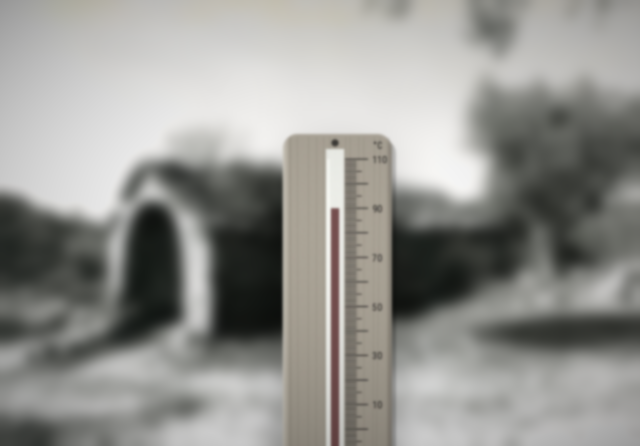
value=90 unit=°C
